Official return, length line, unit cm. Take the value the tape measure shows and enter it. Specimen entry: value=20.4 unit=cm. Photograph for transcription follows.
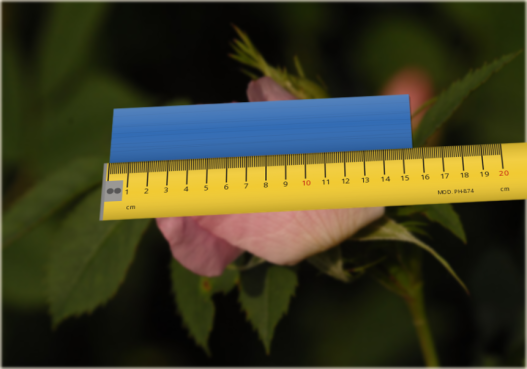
value=15.5 unit=cm
